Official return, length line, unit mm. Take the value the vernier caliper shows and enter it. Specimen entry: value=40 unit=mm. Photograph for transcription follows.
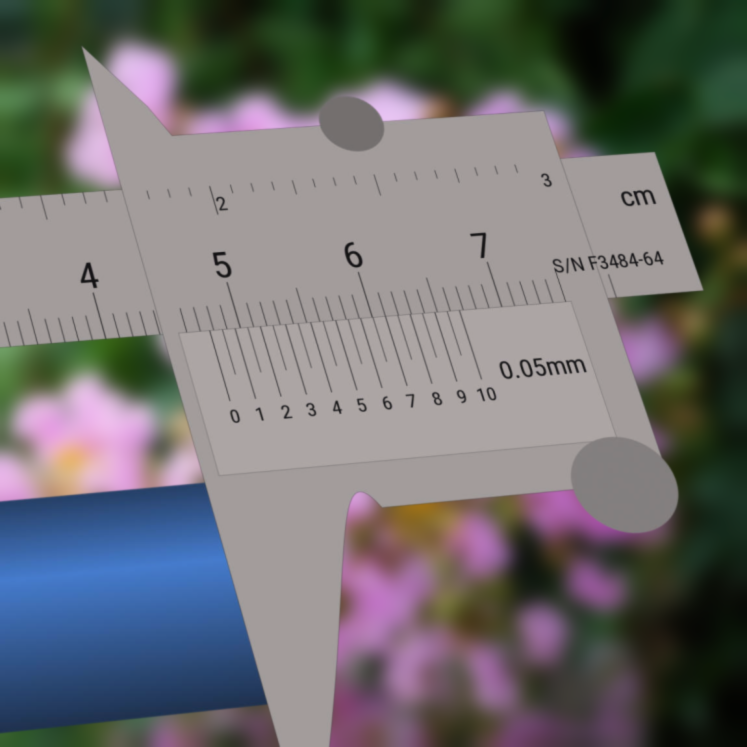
value=47.7 unit=mm
